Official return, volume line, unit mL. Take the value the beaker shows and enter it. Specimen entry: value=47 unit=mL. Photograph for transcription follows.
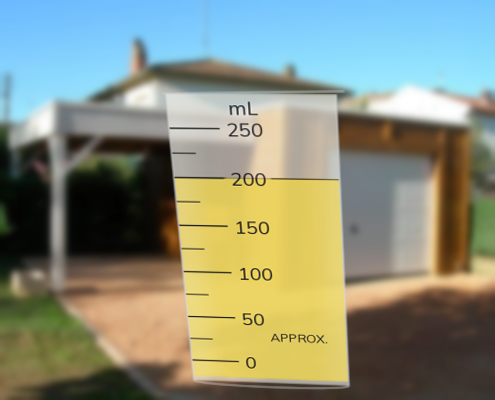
value=200 unit=mL
